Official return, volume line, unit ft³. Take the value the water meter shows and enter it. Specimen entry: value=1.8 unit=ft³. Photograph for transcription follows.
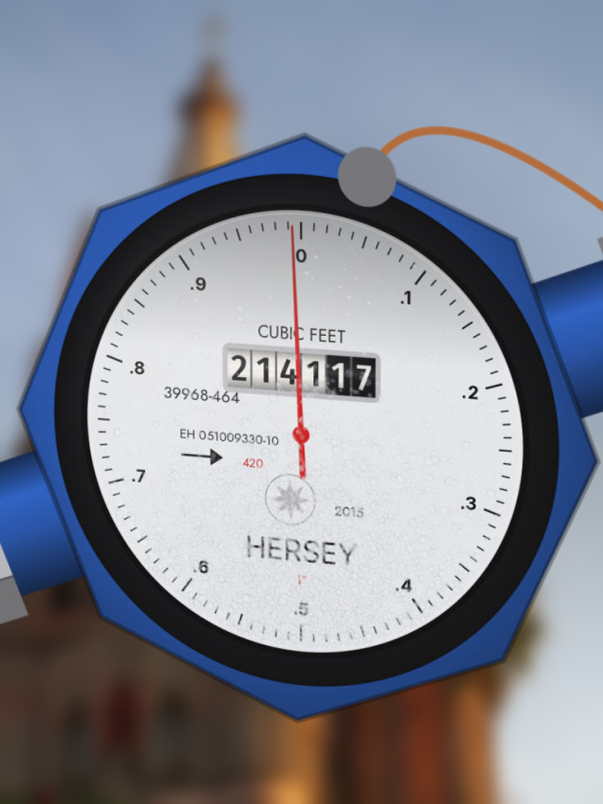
value=214116.99 unit=ft³
